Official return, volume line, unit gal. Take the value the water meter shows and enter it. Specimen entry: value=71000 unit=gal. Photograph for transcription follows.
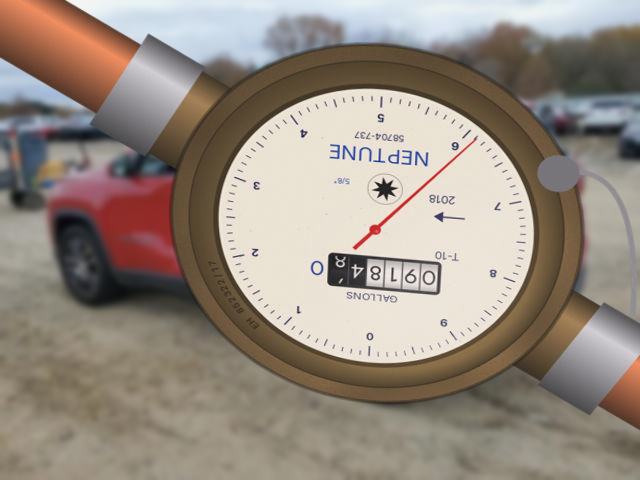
value=918476.1 unit=gal
